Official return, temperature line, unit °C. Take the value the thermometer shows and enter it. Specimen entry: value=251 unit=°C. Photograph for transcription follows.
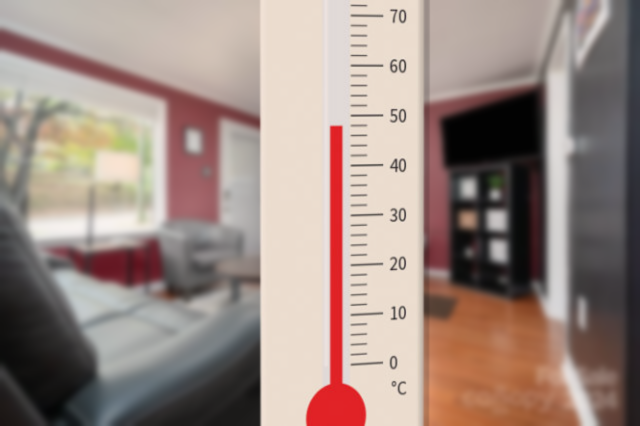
value=48 unit=°C
